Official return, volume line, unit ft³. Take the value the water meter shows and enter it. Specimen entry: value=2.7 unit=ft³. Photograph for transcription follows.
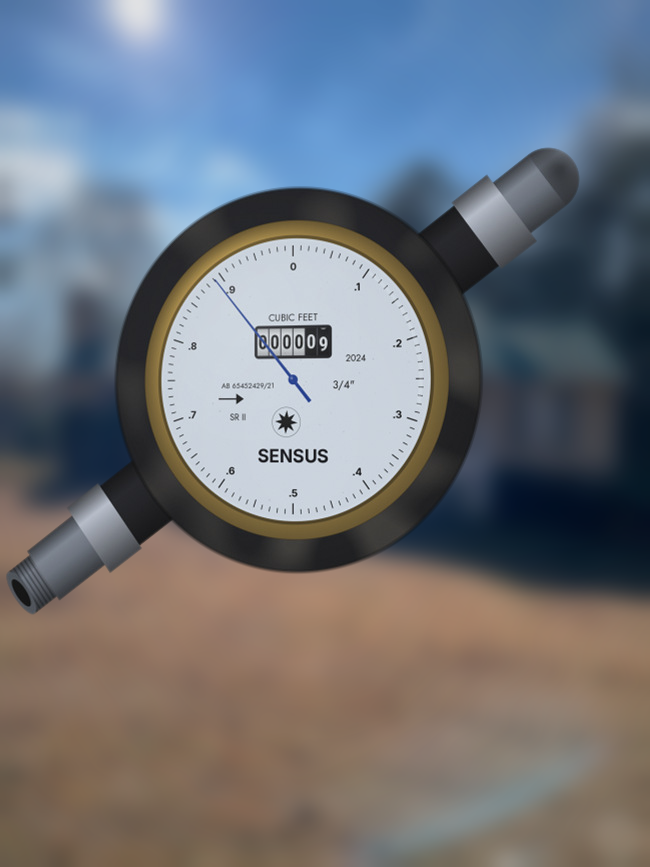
value=8.89 unit=ft³
